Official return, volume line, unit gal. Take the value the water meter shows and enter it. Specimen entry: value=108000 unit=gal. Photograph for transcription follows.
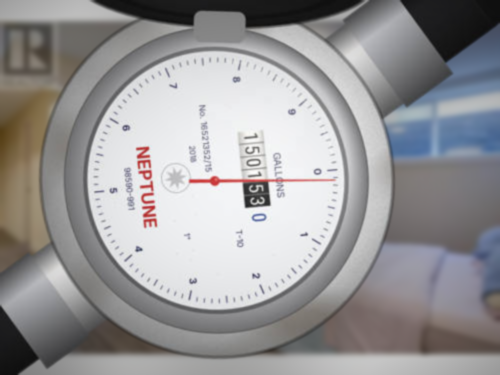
value=1501530.1 unit=gal
